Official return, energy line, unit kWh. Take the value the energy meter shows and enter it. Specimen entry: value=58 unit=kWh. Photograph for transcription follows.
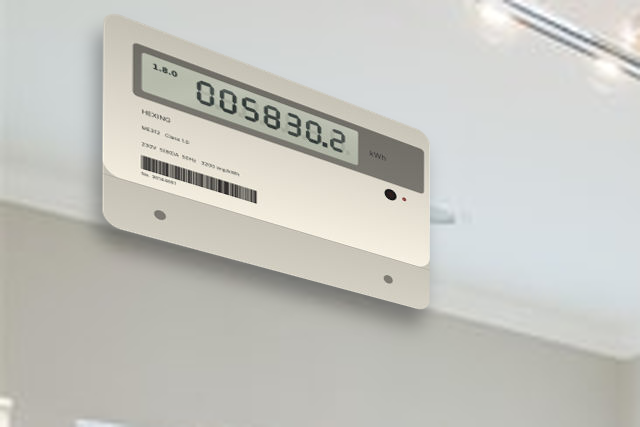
value=5830.2 unit=kWh
